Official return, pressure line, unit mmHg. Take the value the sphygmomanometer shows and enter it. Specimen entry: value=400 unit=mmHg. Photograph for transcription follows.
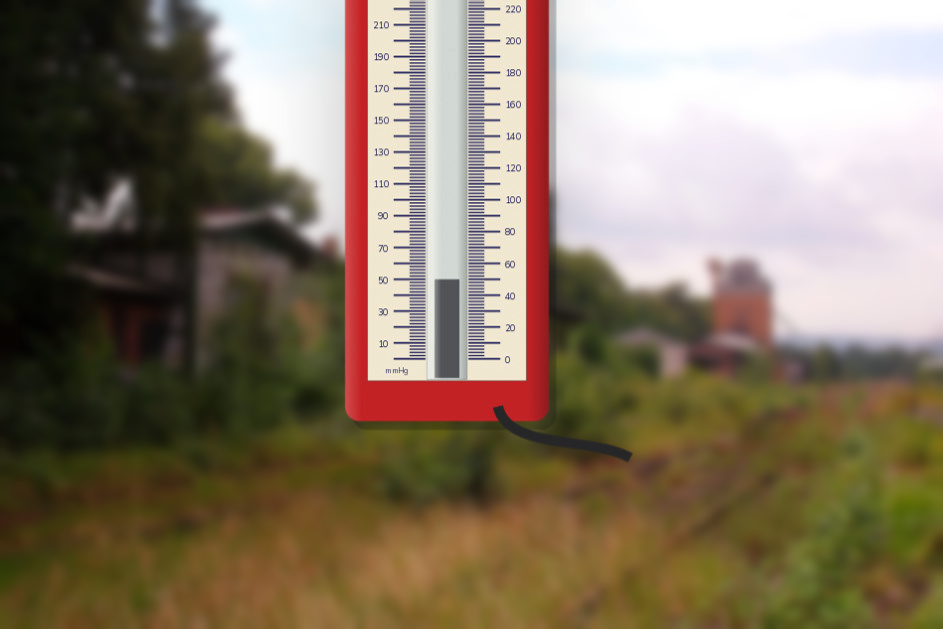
value=50 unit=mmHg
